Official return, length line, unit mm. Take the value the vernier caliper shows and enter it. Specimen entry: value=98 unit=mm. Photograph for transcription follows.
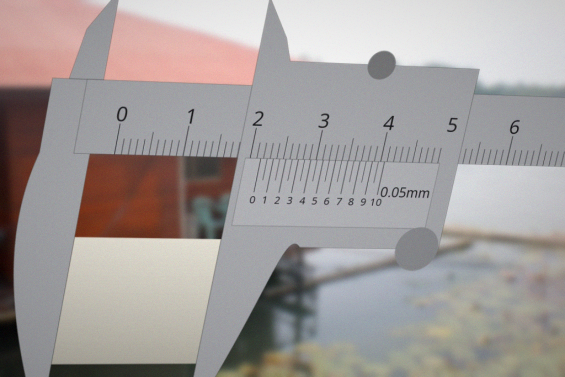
value=21.6 unit=mm
